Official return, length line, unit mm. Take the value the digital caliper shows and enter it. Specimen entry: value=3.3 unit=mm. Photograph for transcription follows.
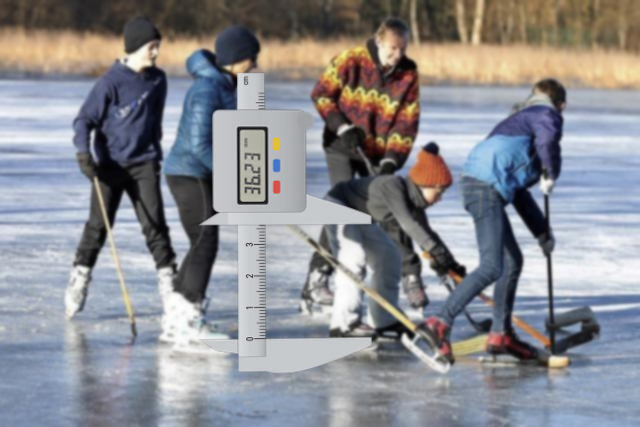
value=36.23 unit=mm
